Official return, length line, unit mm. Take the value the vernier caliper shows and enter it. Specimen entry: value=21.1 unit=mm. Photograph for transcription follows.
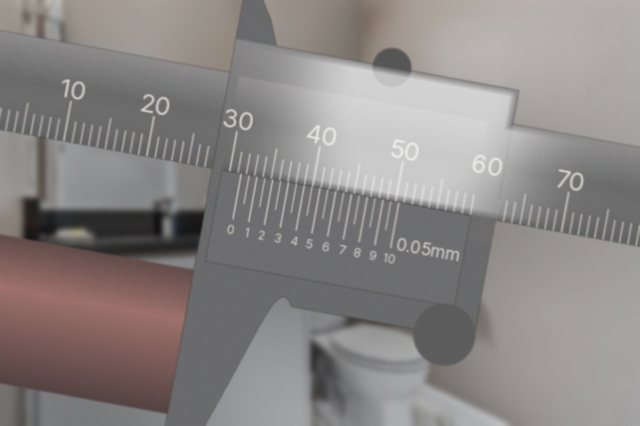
value=31.4 unit=mm
